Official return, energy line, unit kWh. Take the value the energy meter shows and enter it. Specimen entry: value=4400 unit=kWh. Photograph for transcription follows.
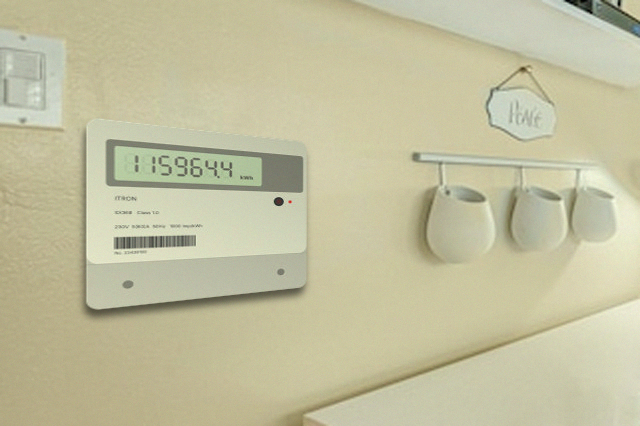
value=115964.4 unit=kWh
